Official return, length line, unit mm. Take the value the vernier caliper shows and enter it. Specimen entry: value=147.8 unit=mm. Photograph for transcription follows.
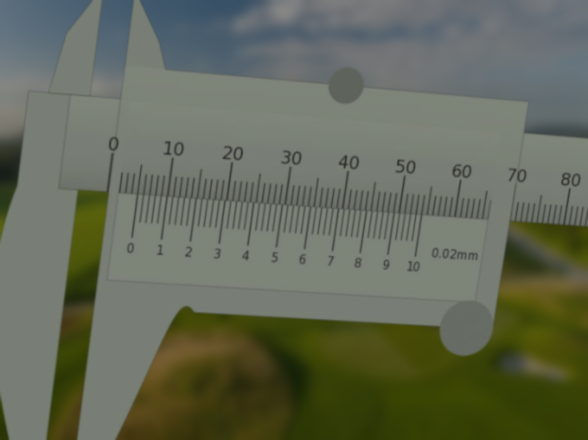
value=5.0 unit=mm
